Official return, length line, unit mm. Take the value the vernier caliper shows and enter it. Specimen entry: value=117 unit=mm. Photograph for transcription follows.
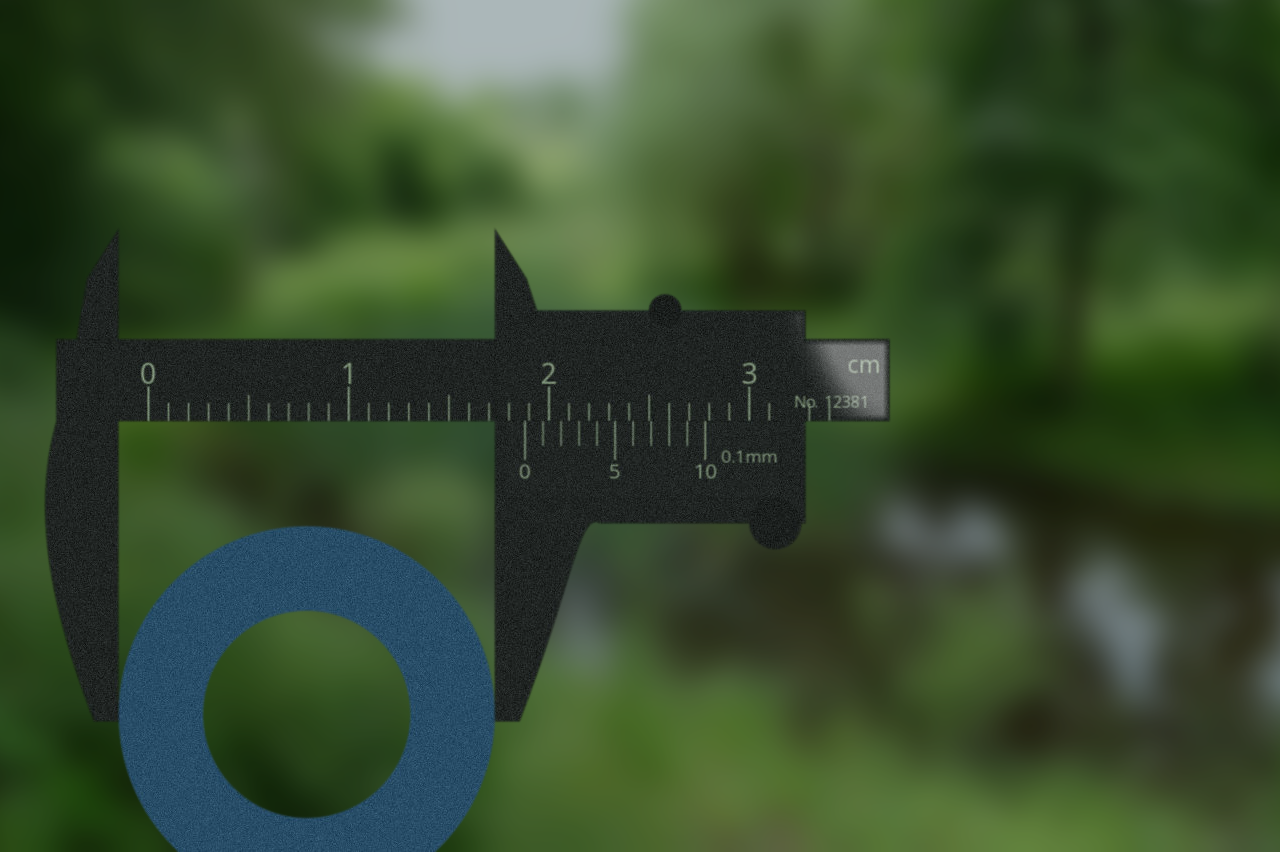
value=18.8 unit=mm
